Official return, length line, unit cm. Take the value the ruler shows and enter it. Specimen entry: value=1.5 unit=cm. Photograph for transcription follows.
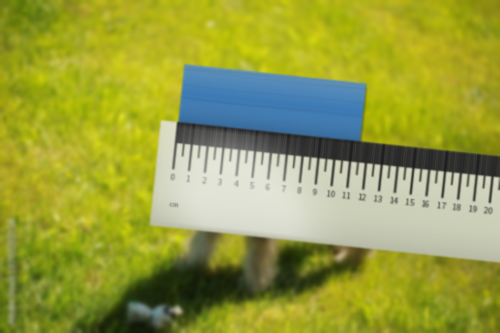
value=11.5 unit=cm
